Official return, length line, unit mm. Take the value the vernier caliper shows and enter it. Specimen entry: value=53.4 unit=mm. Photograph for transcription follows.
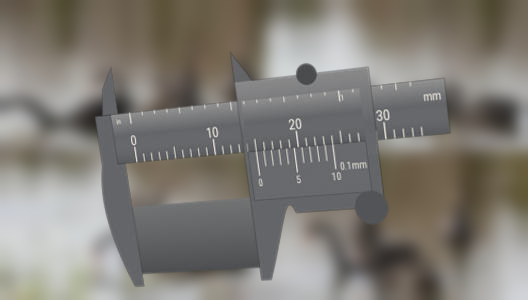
value=15.0 unit=mm
